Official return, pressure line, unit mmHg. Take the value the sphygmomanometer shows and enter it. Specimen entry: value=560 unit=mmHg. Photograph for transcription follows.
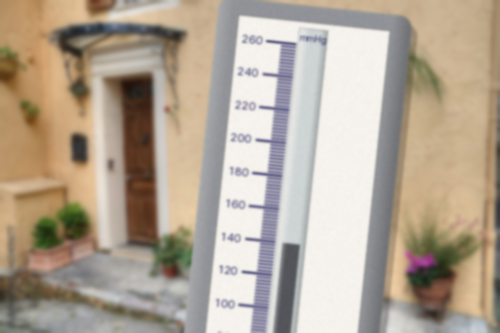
value=140 unit=mmHg
